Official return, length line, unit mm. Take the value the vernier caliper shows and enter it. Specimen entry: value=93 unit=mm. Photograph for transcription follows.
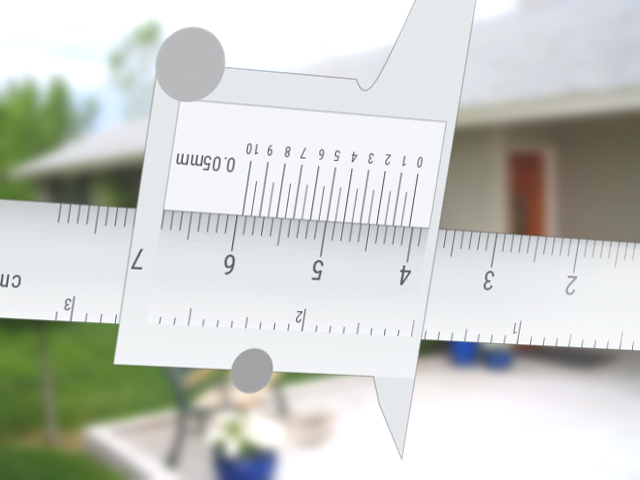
value=40.4 unit=mm
